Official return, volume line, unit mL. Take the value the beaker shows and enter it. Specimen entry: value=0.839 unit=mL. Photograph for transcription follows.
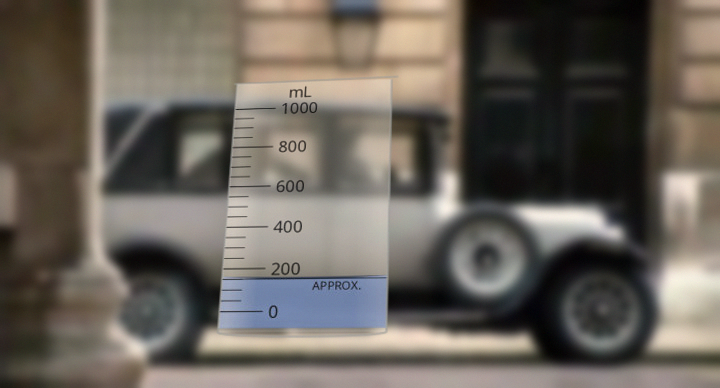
value=150 unit=mL
